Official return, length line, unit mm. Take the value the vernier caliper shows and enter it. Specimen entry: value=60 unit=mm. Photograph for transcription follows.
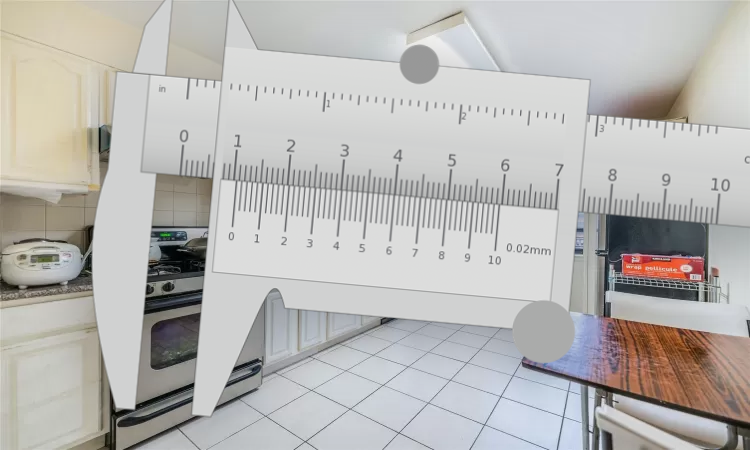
value=10.5 unit=mm
